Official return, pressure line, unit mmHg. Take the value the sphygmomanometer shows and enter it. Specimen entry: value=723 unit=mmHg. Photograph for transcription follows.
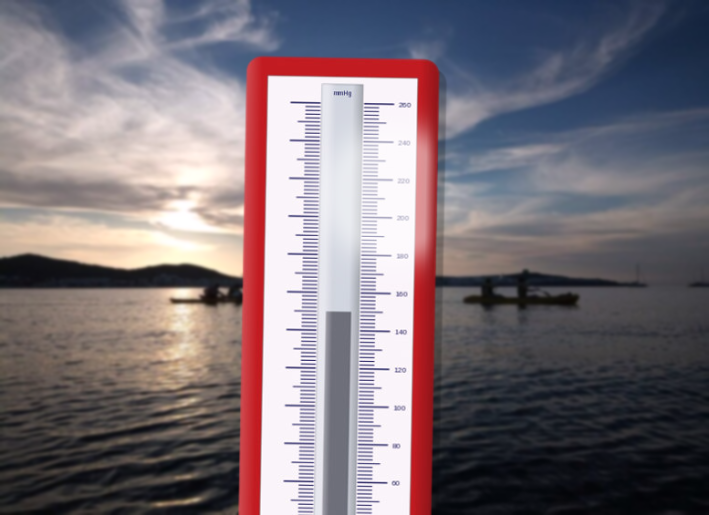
value=150 unit=mmHg
